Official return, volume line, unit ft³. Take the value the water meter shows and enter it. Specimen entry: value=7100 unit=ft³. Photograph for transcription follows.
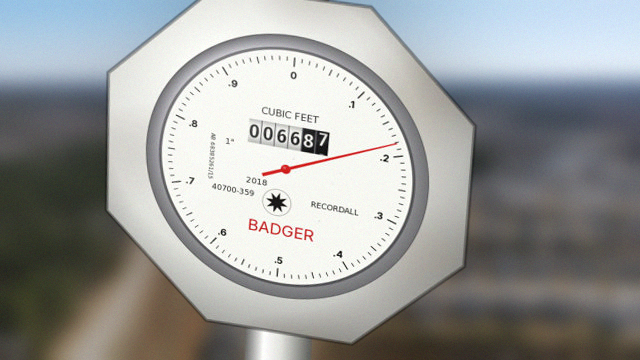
value=6687.18 unit=ft³
